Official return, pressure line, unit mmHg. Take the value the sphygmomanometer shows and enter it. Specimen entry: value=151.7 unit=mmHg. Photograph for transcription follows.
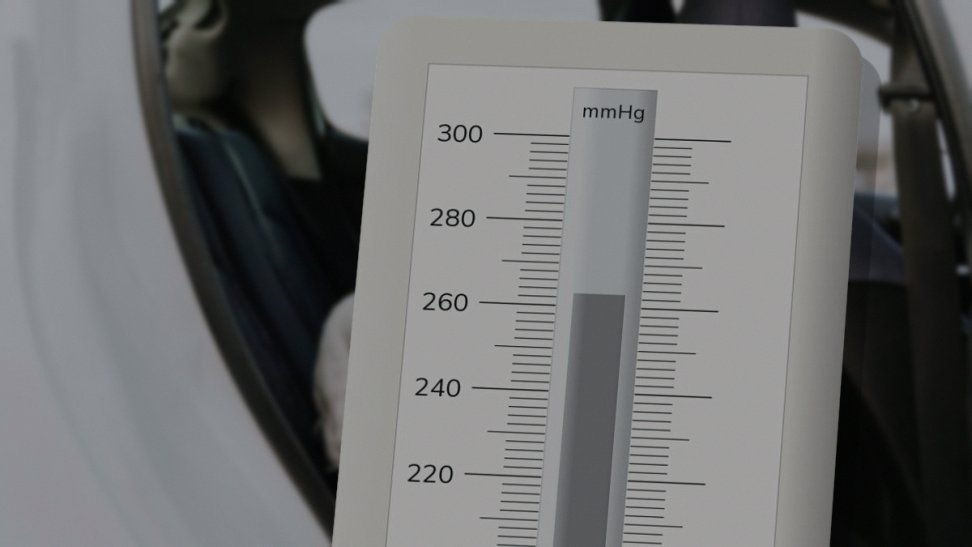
value=263 unit=mmHg
